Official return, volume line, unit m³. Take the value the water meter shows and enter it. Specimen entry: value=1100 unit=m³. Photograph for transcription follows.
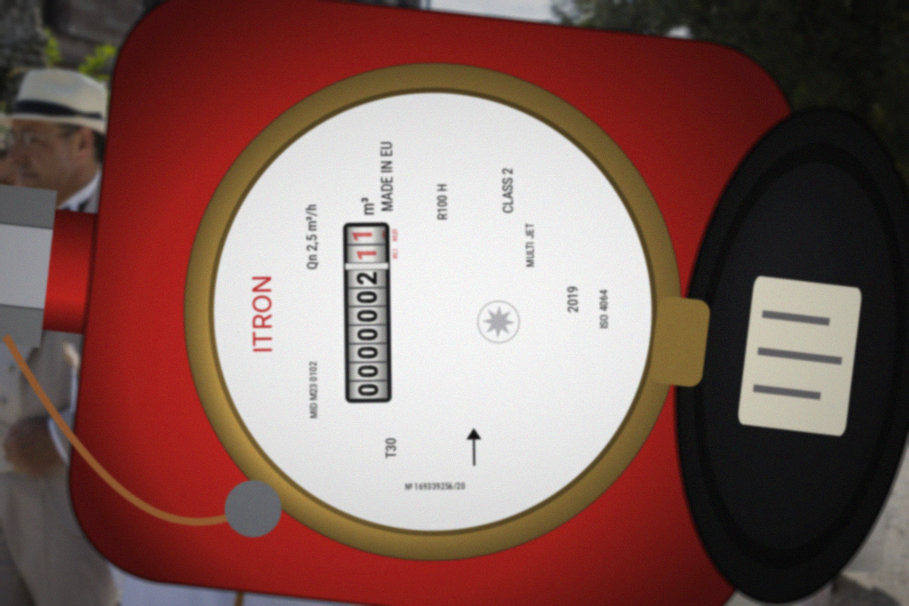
value=2.11 unit=m³
